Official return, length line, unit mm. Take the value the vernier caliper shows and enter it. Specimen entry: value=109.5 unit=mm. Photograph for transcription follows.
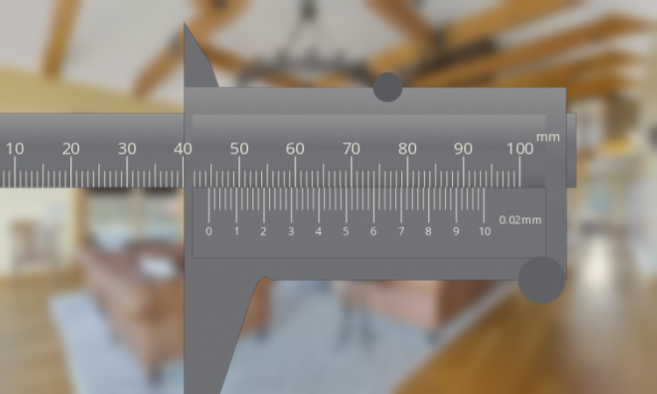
value=44.6 unit=mm
